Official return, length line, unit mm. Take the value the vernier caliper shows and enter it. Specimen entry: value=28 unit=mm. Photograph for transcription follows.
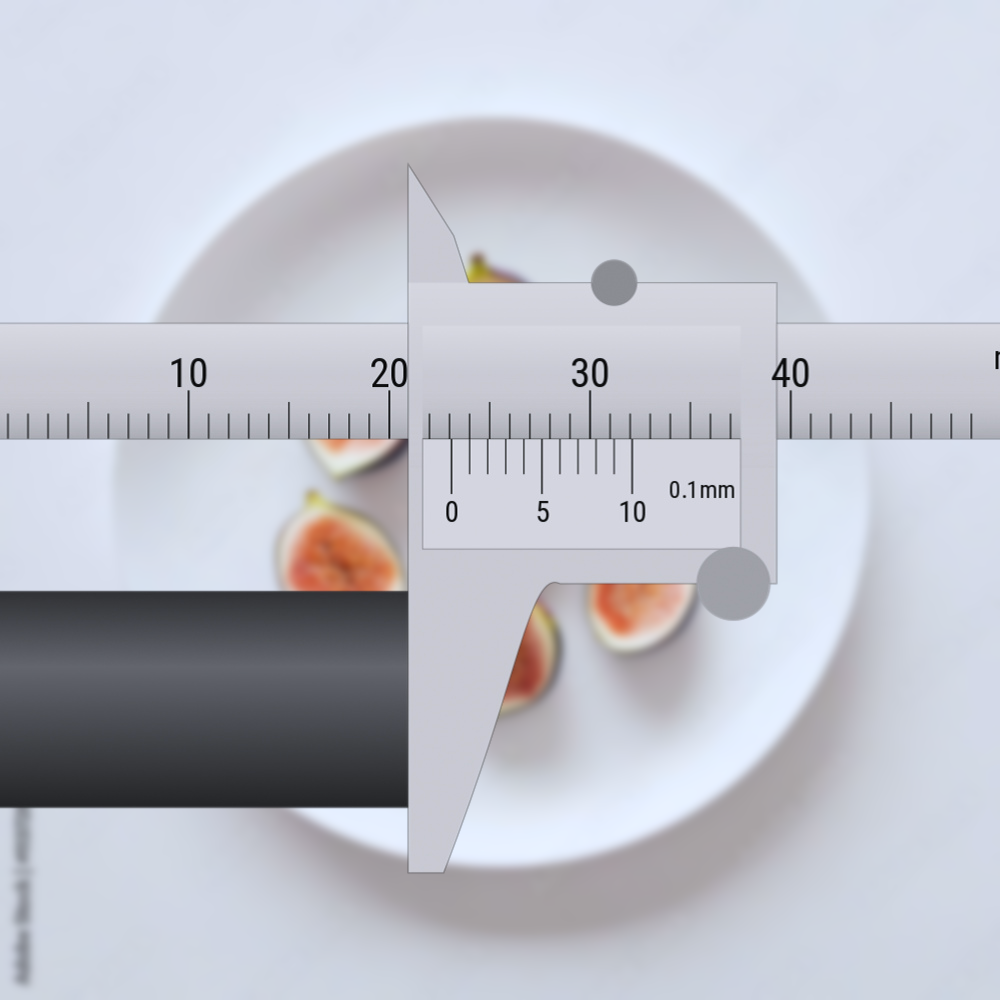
value=23.1 unit=mm
